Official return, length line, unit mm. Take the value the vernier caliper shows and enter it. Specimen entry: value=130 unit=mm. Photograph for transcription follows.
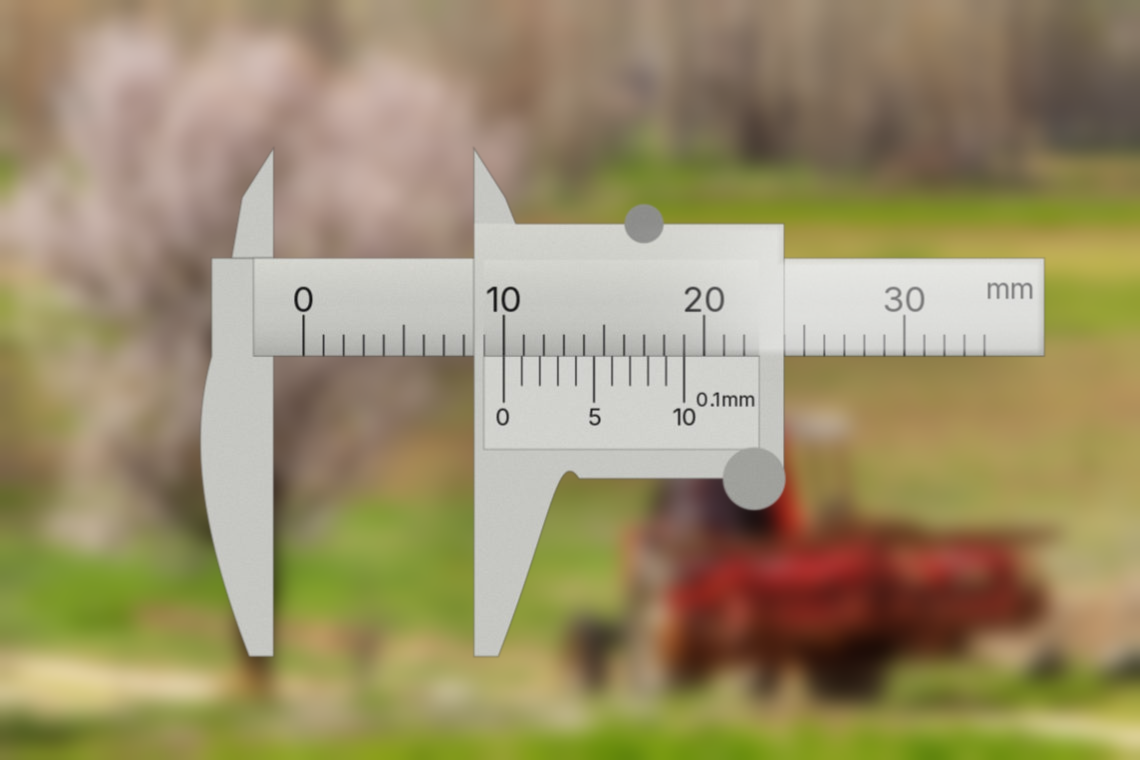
value=10.0 unit=mm
